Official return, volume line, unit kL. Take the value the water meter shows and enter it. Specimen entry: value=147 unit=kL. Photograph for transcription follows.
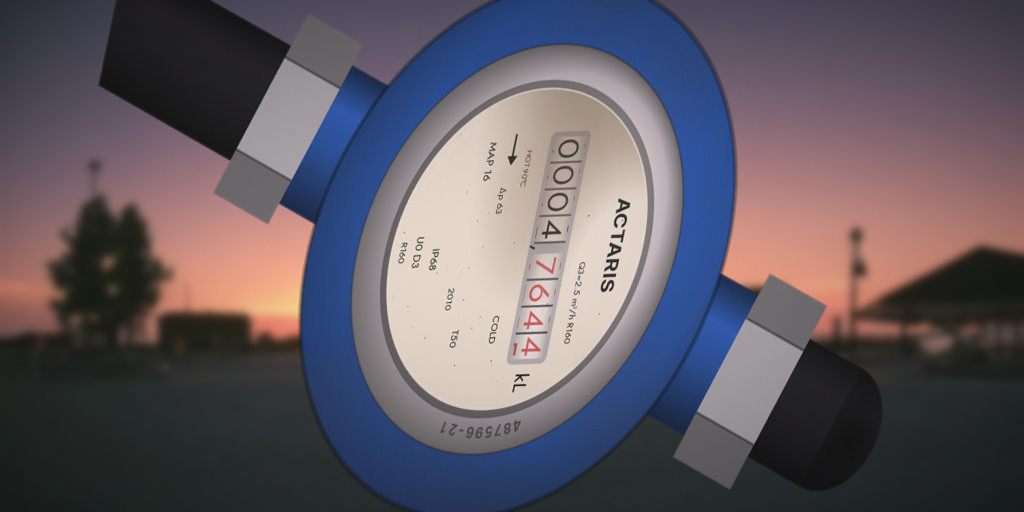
value=4.7644 unit=kL
